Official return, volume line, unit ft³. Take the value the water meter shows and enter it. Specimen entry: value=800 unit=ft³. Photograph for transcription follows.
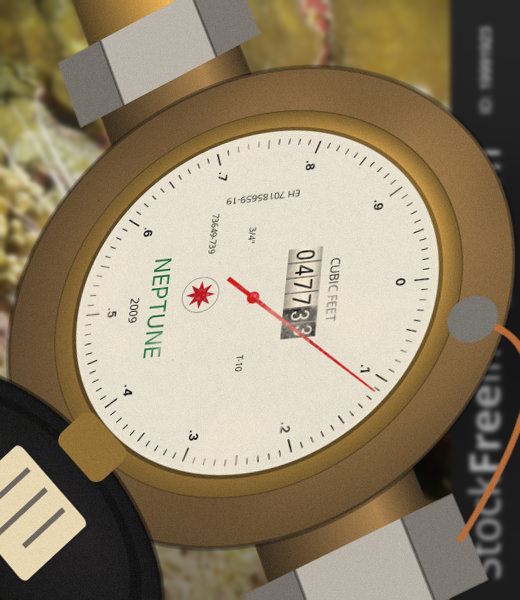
value=47733.11 unit=ft³
